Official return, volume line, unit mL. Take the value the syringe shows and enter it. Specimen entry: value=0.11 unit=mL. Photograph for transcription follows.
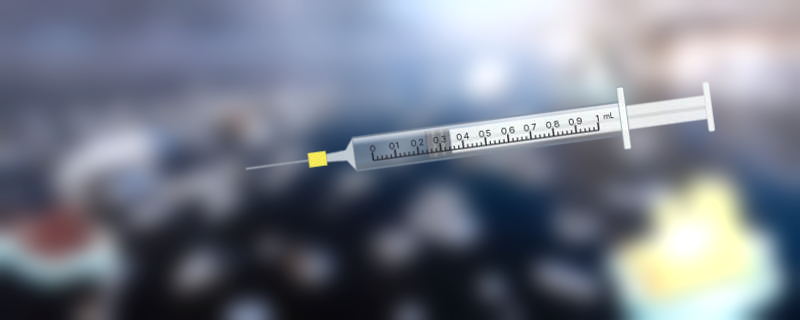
value=0.24 unit=mL
